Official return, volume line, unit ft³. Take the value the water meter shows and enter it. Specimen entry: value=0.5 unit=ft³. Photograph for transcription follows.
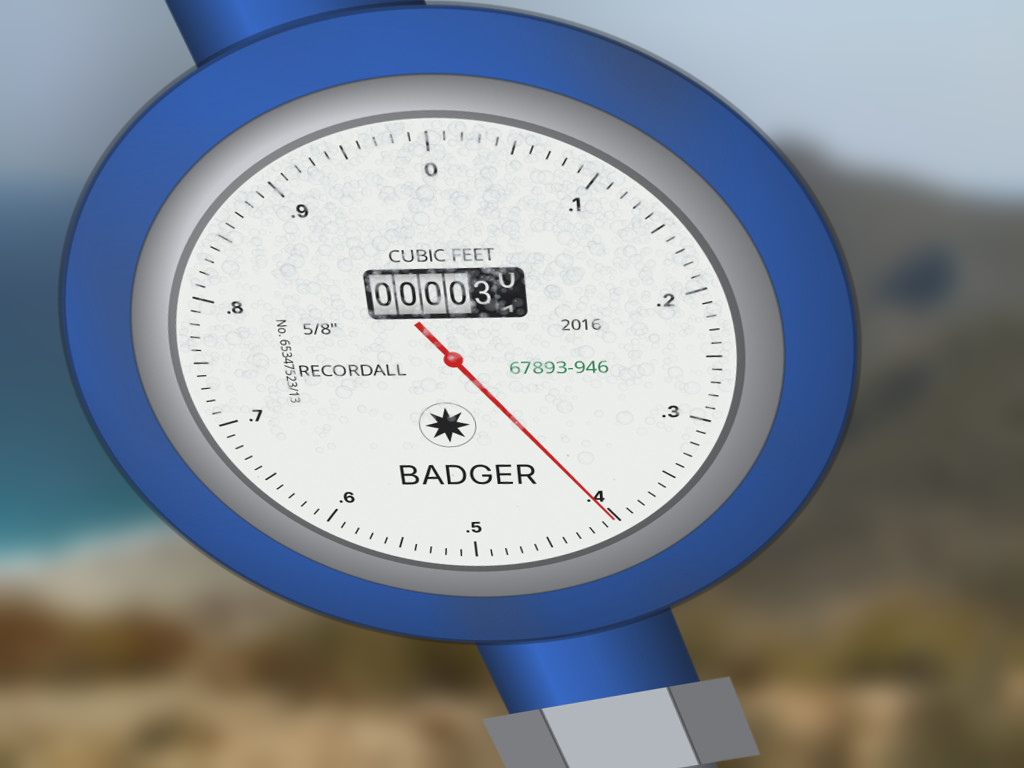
value=30.40 unit=ft³
